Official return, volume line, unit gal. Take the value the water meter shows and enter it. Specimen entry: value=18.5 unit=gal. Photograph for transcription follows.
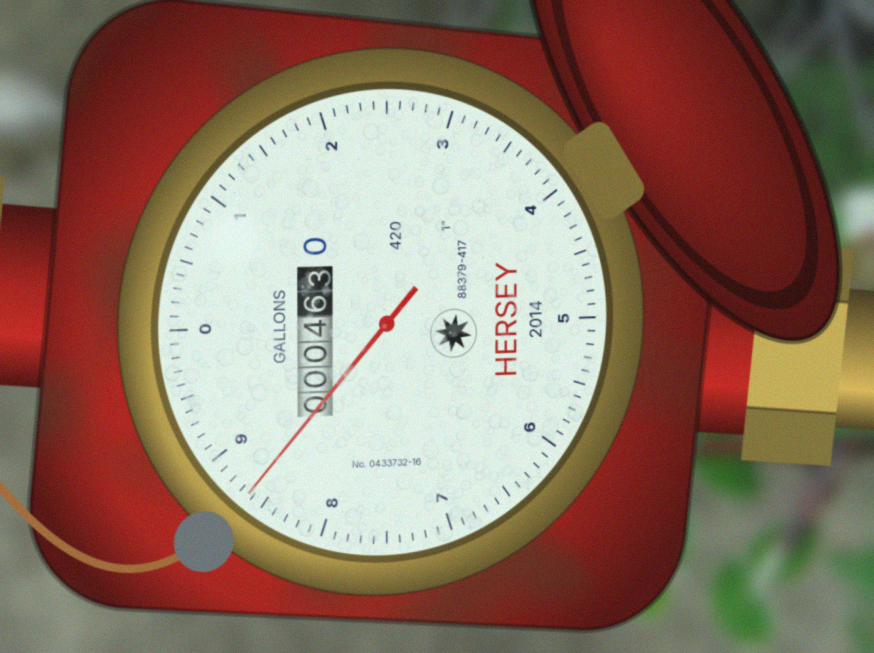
value=4628.6 unit=gal
